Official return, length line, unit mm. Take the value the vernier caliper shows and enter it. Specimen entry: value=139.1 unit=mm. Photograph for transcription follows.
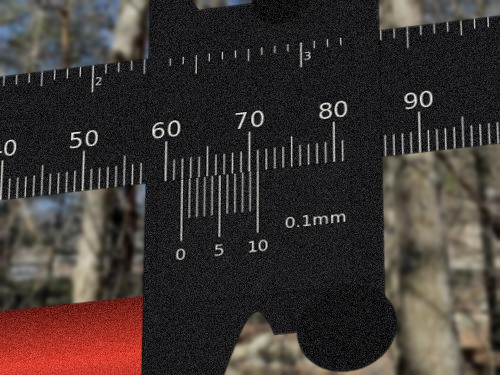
value=62.0 unit=mm
